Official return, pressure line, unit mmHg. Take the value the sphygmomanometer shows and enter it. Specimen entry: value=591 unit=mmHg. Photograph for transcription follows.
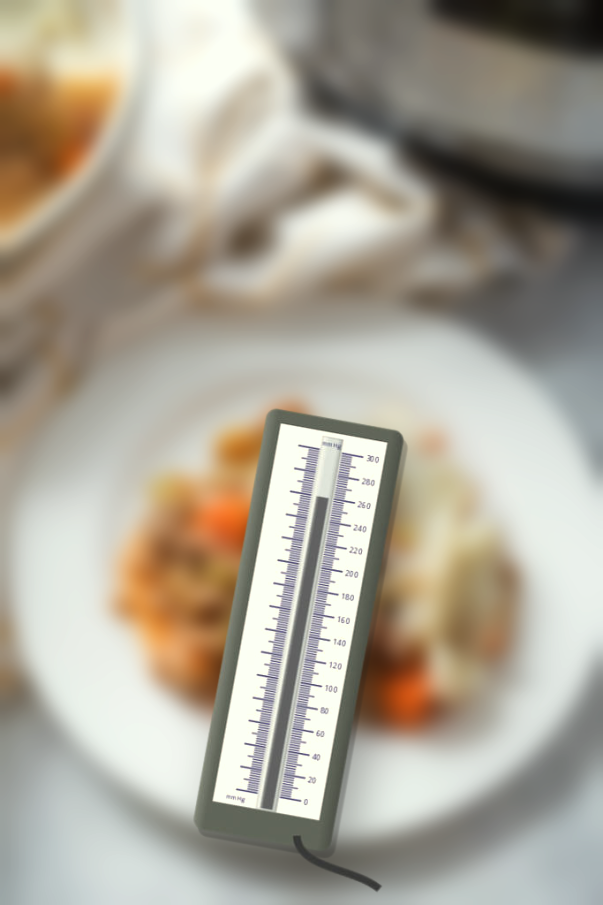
value=260 unit=mmHg
